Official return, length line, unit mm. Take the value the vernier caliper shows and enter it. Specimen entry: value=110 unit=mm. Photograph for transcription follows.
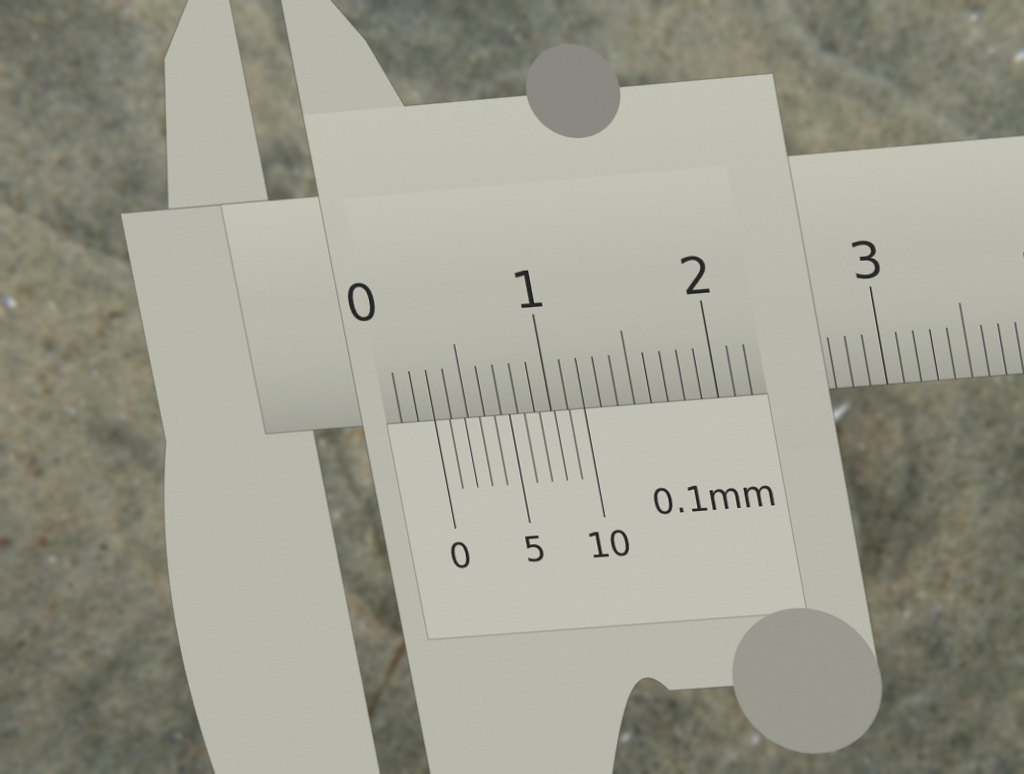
value=3.0 unit=mm
